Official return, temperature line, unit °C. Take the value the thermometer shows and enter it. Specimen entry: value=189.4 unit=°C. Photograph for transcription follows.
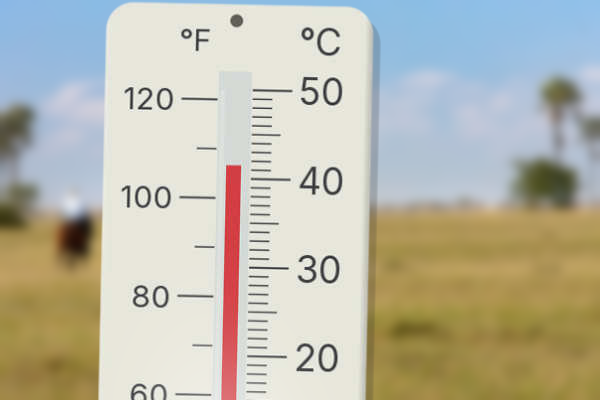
value=41.5 unit=°C
